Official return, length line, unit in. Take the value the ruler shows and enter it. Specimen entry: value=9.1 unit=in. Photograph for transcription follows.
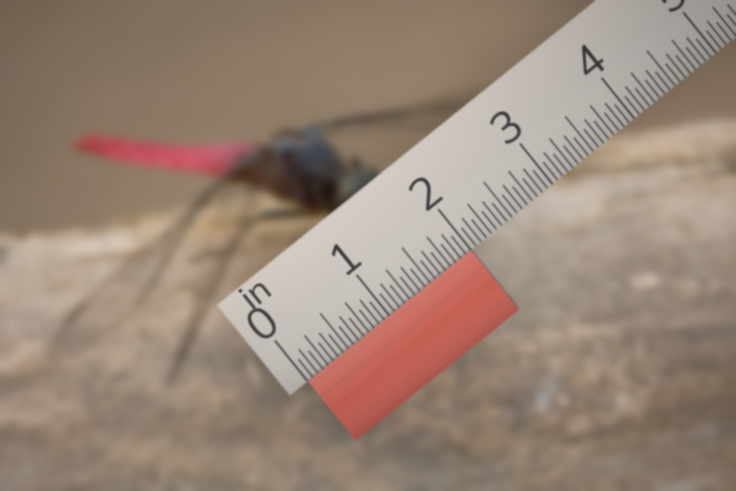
value=2 unit=in
